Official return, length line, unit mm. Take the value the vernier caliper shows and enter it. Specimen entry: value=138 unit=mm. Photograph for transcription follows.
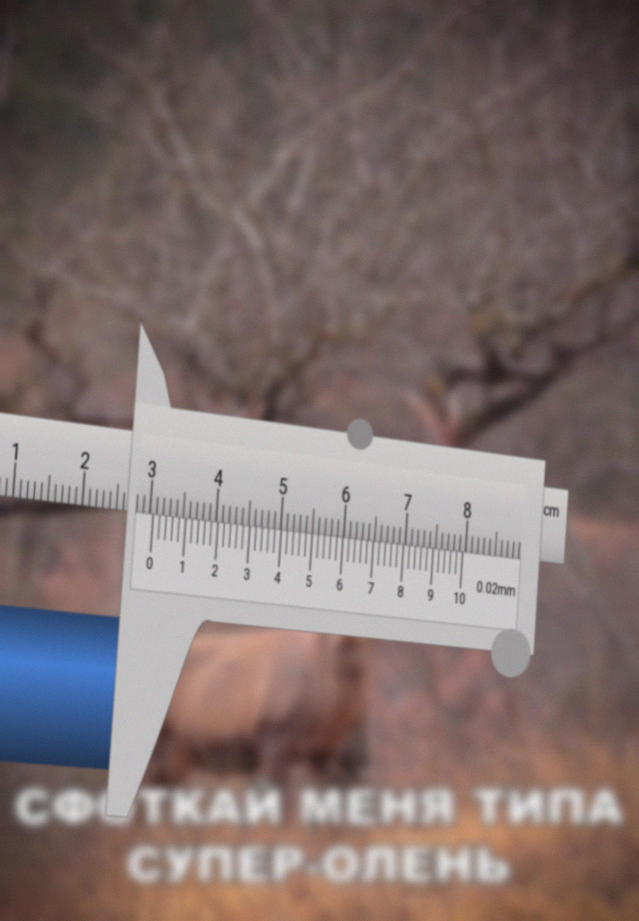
value=30.5 unit=mm
